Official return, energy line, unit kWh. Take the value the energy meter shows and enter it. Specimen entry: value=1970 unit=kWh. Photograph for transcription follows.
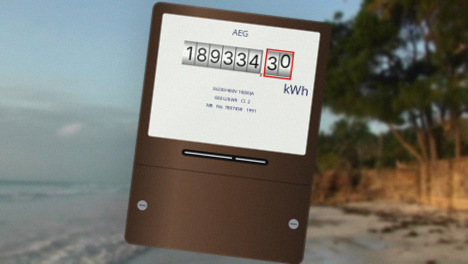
value=189334.30 unit=kWh
